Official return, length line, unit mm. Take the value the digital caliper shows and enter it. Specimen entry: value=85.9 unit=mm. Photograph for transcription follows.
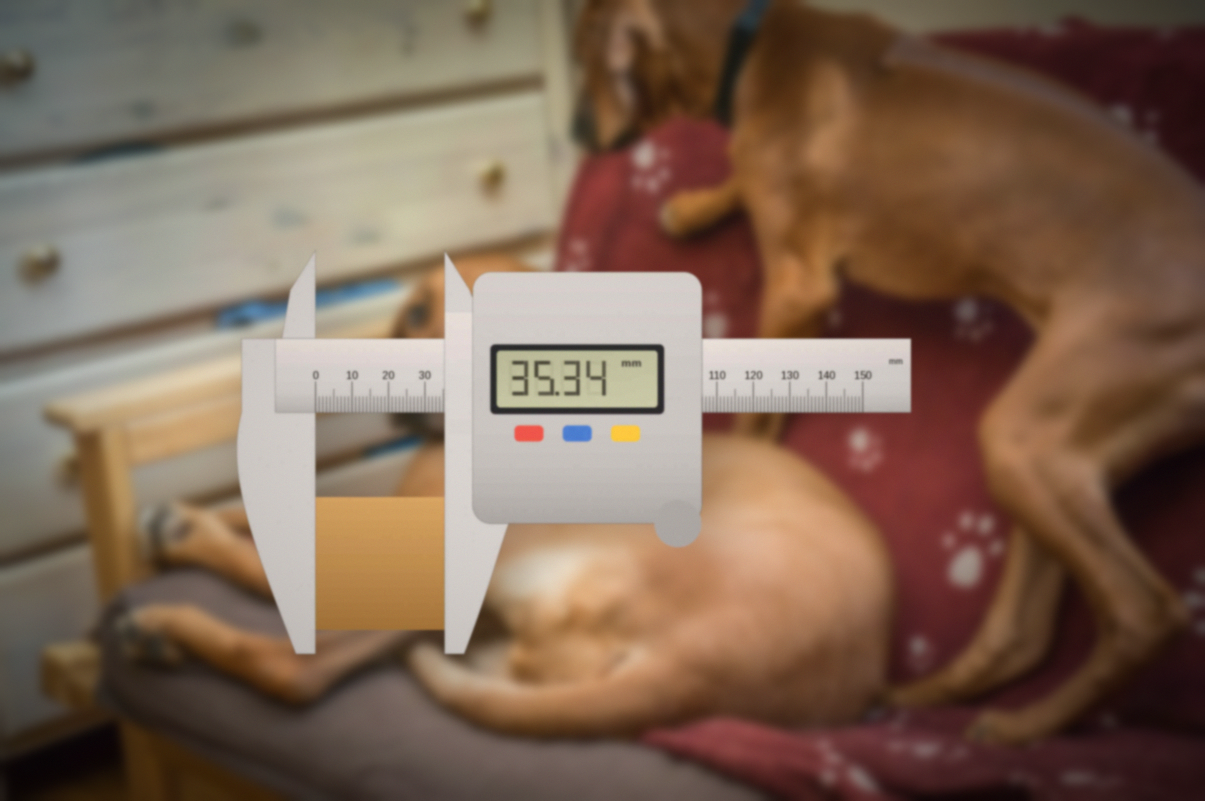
value=35.34 unit=mm
